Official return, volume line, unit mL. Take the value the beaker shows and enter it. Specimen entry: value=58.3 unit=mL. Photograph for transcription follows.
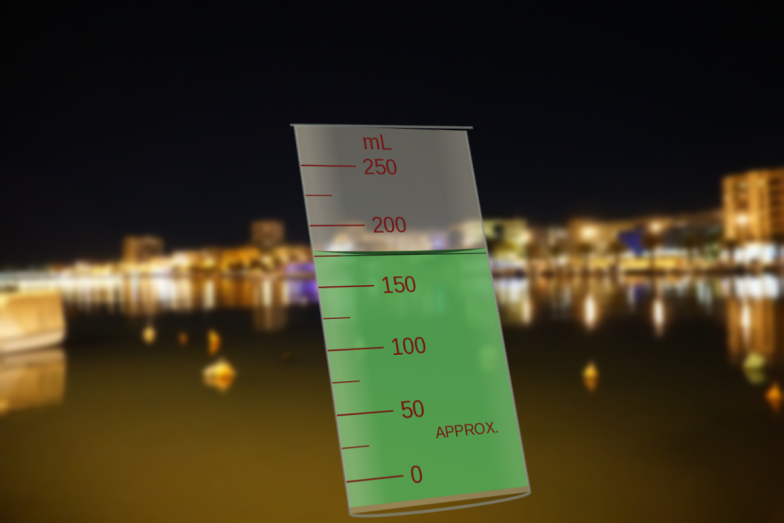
value=175 unit=mL
